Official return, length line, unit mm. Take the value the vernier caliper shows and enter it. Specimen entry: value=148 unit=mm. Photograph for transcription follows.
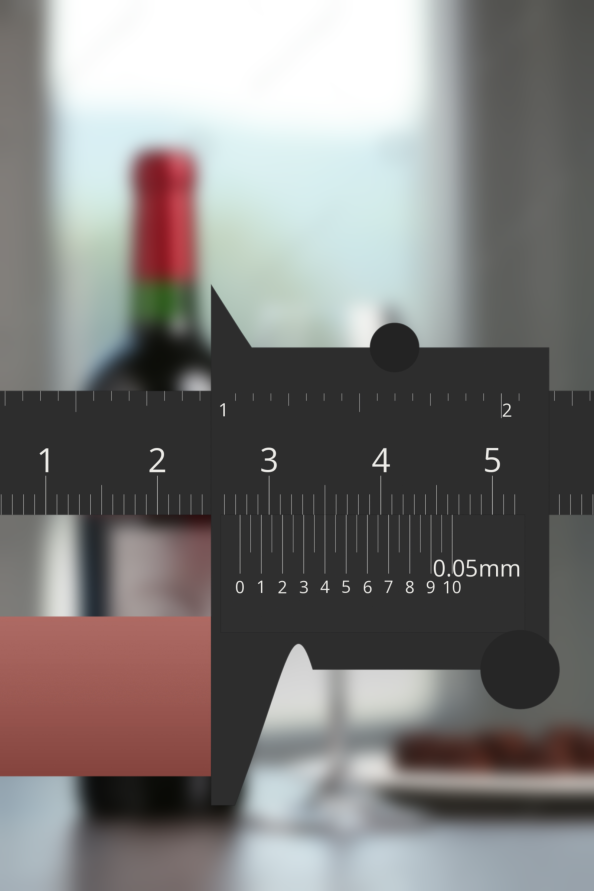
value=27.4 unit=mm
